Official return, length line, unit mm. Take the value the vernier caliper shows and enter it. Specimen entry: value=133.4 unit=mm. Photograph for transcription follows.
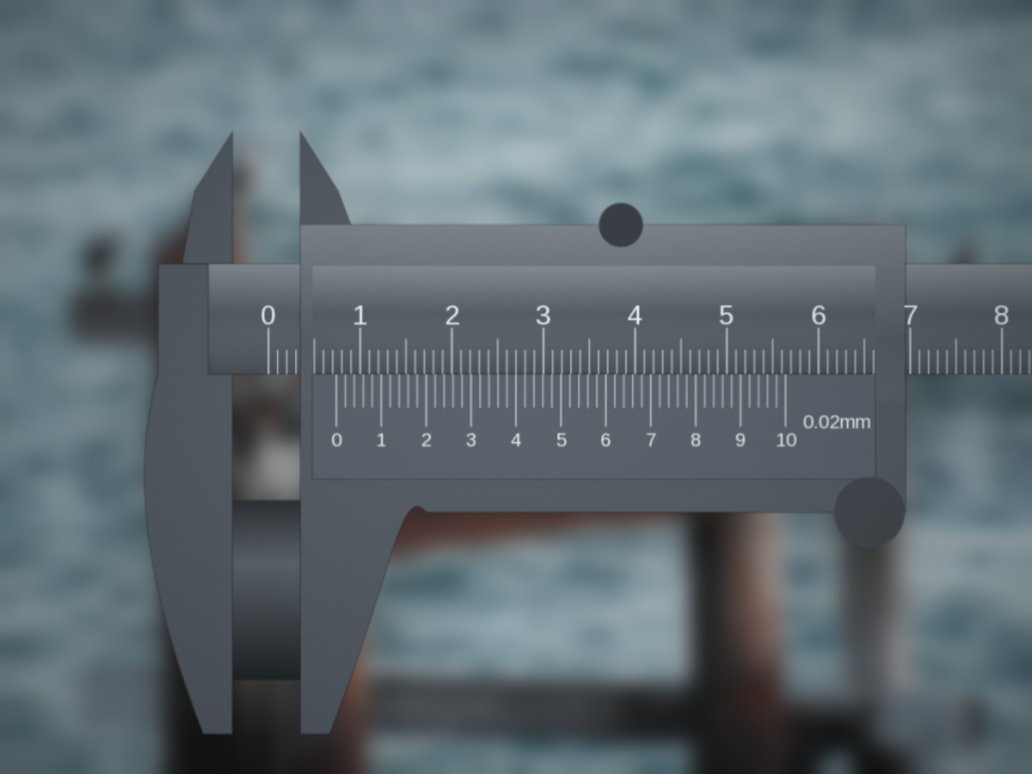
value=7.4 unit=mm
